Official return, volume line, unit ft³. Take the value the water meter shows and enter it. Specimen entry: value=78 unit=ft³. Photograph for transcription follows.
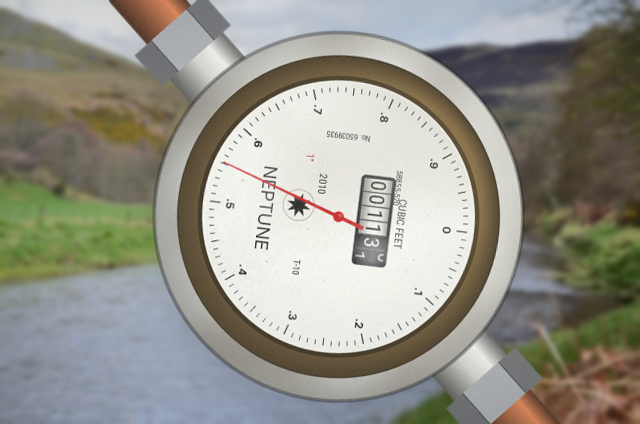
value=1130.55 unit=ft³
